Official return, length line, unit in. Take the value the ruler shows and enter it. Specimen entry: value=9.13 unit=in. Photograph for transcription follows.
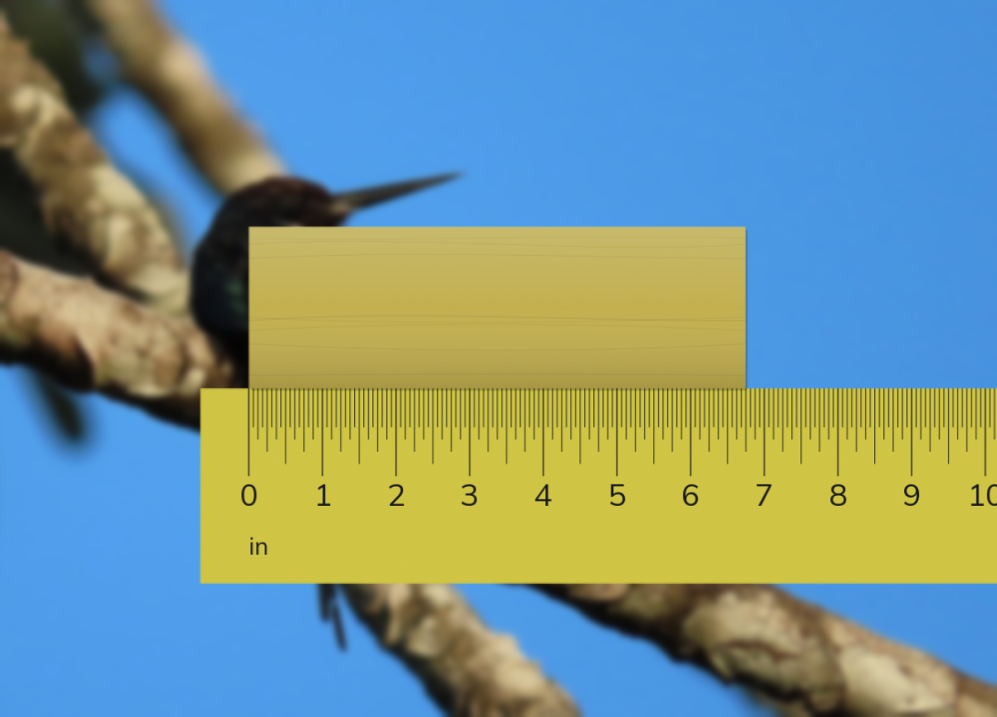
value=6.75 unit=in
